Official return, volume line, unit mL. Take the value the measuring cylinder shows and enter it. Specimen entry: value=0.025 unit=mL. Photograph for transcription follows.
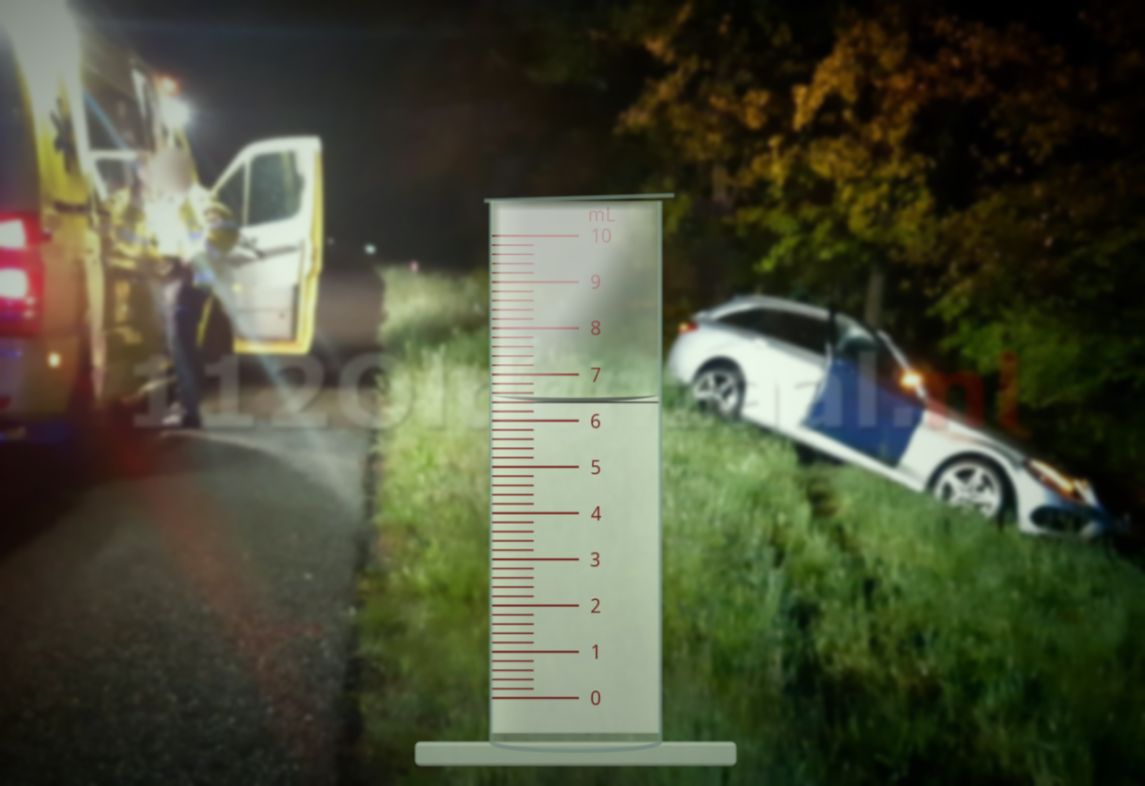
value=6.4 unit=mL
